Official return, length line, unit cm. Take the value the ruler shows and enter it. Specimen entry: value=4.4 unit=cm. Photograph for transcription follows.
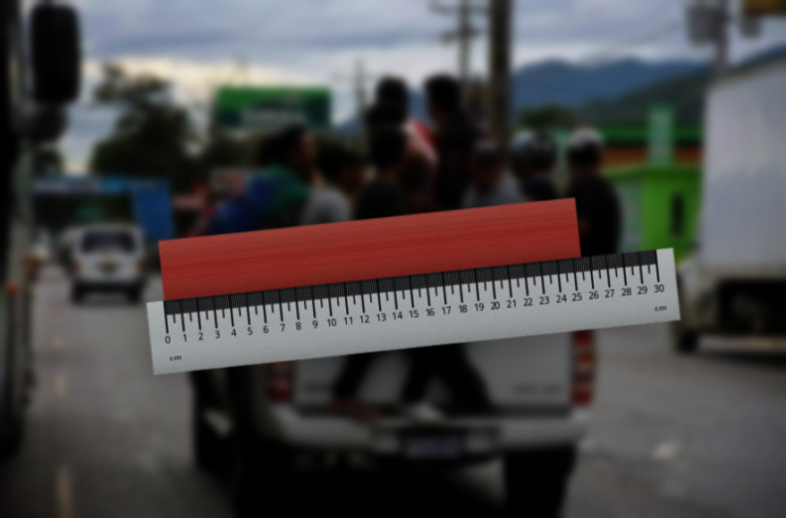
value=25.5 unit=cm
